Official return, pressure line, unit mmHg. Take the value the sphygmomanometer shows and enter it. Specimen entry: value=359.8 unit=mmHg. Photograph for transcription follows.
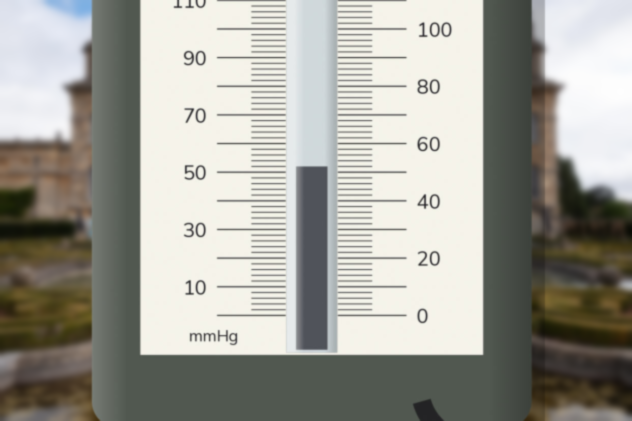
value=52 unit=mmHg
